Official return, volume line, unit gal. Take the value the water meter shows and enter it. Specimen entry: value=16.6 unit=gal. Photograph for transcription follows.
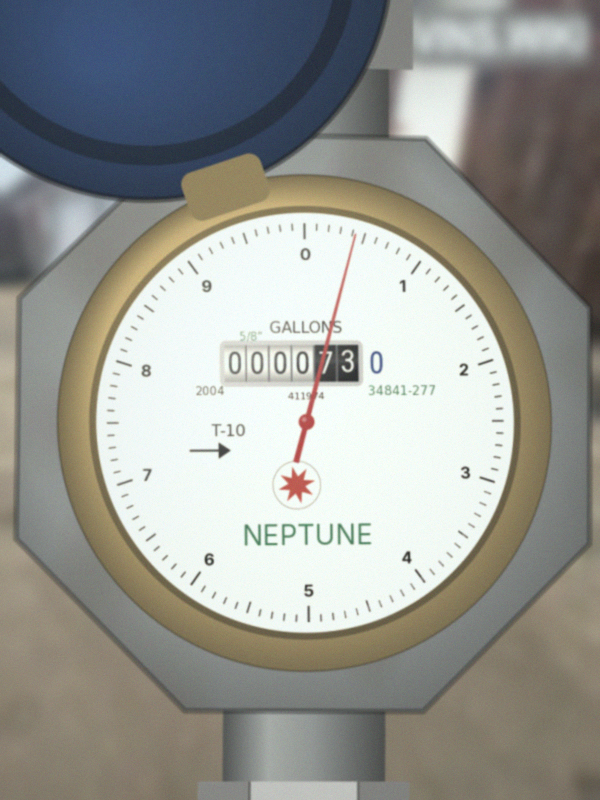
value=730.4 unit=gal
